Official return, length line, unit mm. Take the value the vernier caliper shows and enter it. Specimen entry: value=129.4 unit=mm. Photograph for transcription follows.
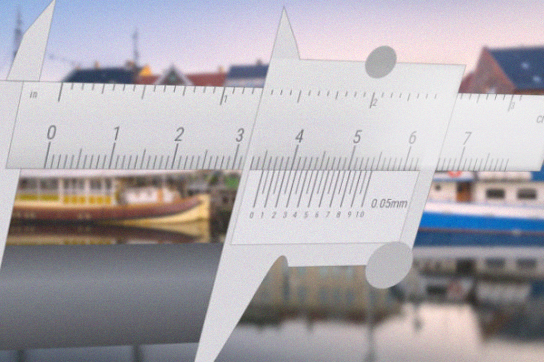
value=35.2 unit=mm
